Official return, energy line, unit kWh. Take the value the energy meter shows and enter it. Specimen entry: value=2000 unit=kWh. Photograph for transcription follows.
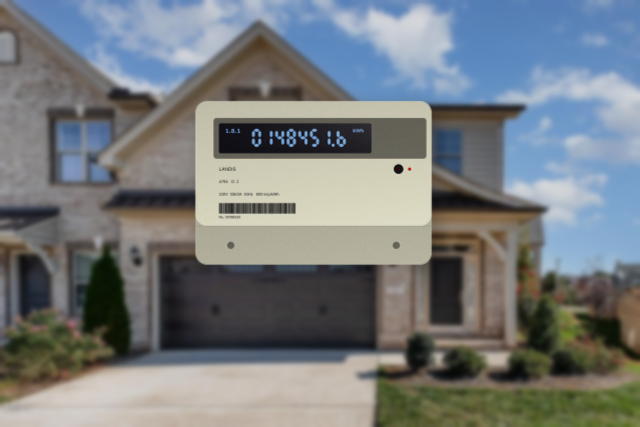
value=148451.6 unit=kWh
